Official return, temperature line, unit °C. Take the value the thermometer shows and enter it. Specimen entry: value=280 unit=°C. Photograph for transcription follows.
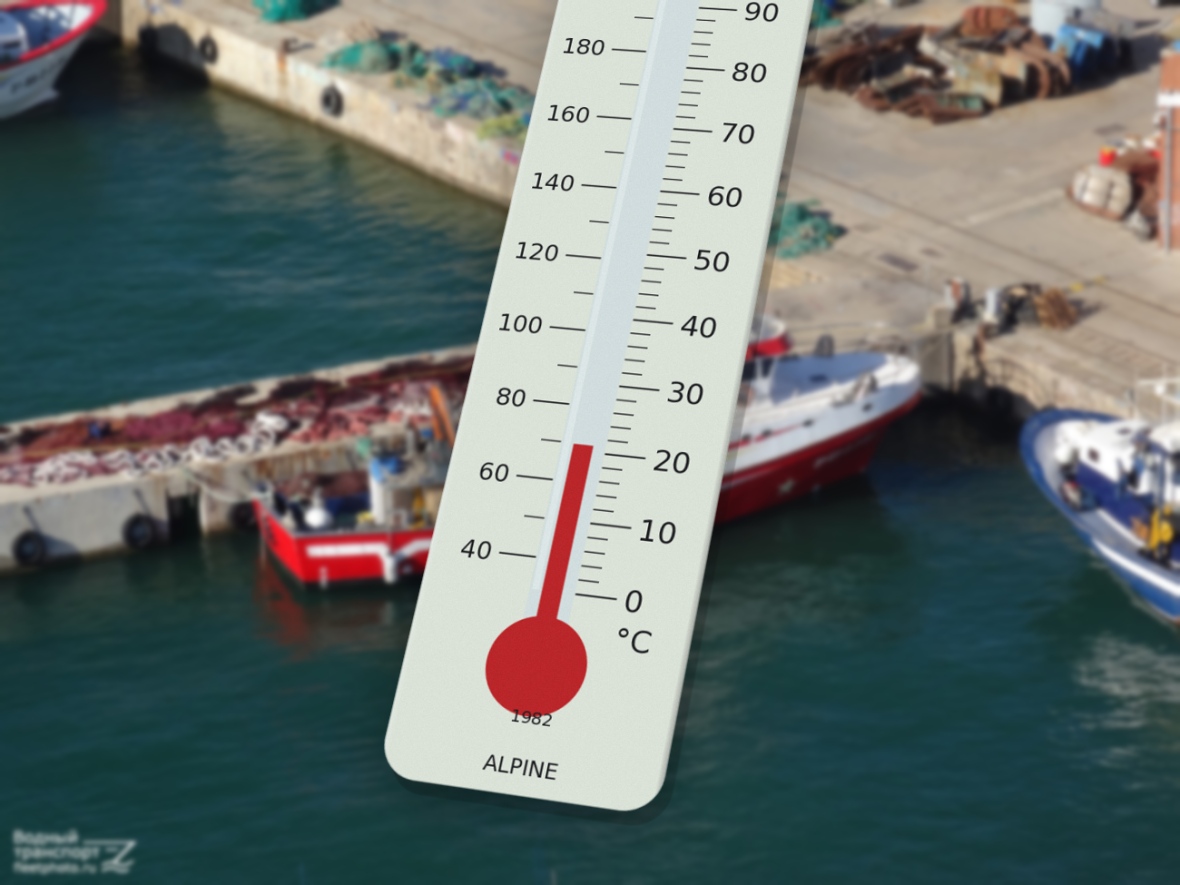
value=21 unit=°C
